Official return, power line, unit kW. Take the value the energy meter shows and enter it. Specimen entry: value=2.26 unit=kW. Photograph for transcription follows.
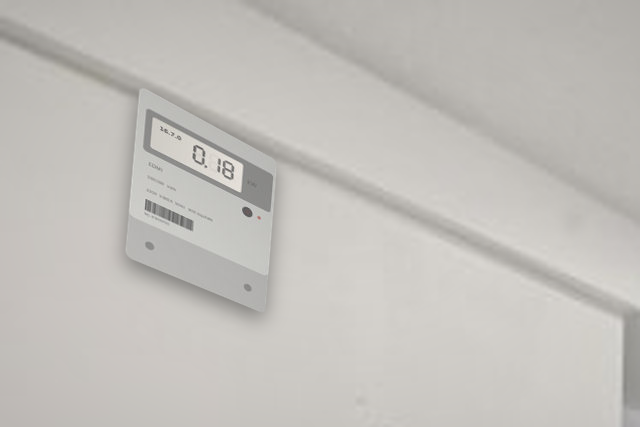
value=0.18 unit=kW
